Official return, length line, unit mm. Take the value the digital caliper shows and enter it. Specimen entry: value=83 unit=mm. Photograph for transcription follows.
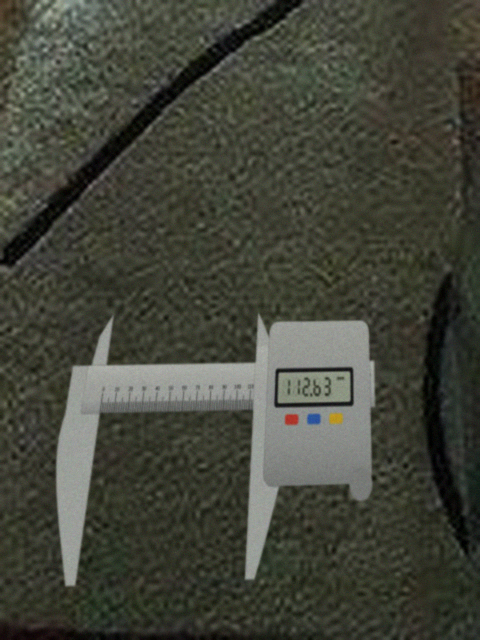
value=112.63 unit=mm
